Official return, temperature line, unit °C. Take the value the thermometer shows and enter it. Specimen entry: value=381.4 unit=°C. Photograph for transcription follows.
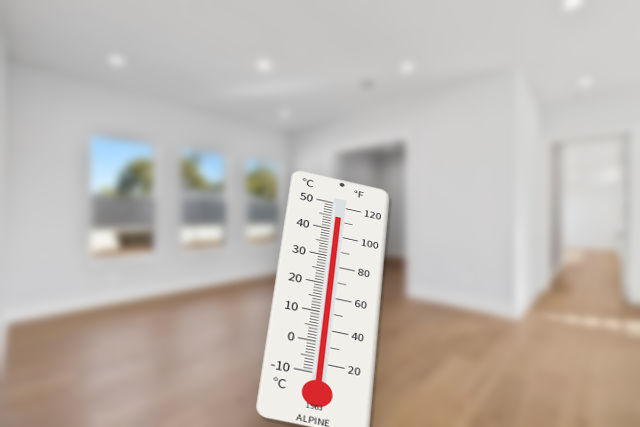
value=45 unit=°C
